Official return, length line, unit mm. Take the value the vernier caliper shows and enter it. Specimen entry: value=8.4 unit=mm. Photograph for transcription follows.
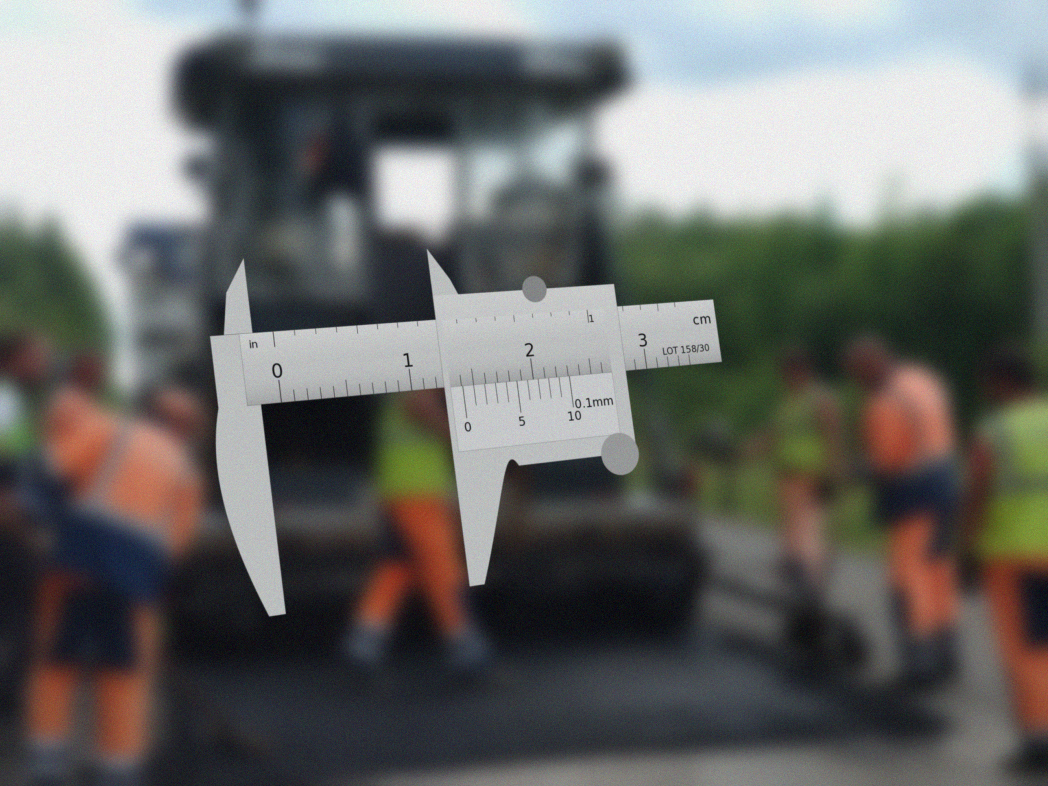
value=14.1 unit=mm
